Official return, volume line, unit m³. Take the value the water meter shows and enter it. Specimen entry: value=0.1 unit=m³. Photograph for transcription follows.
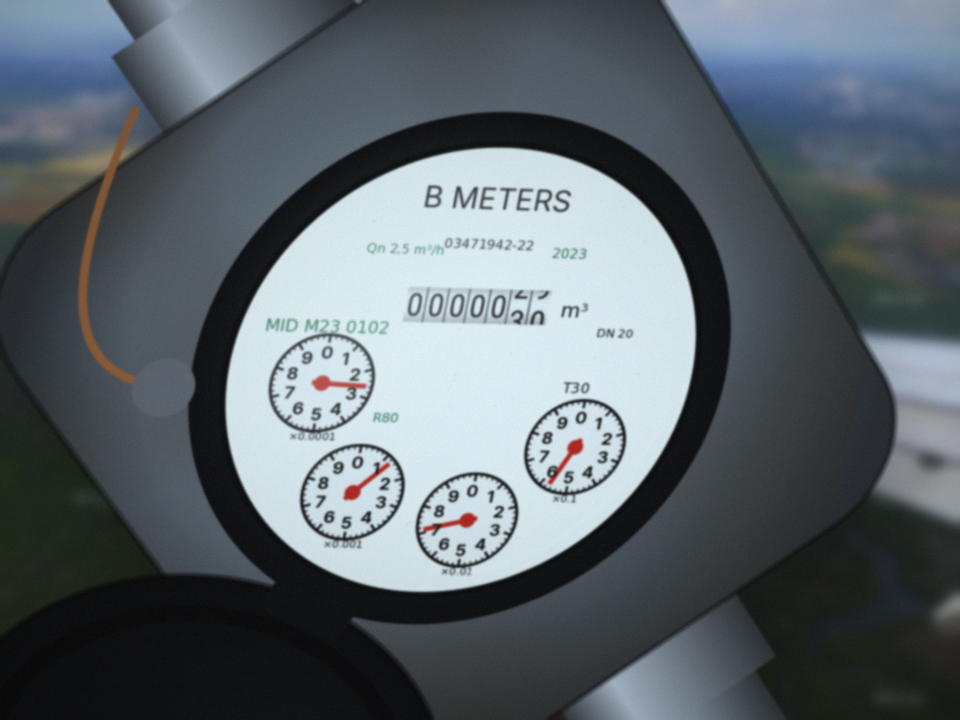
value=29.5712 unit=m³
